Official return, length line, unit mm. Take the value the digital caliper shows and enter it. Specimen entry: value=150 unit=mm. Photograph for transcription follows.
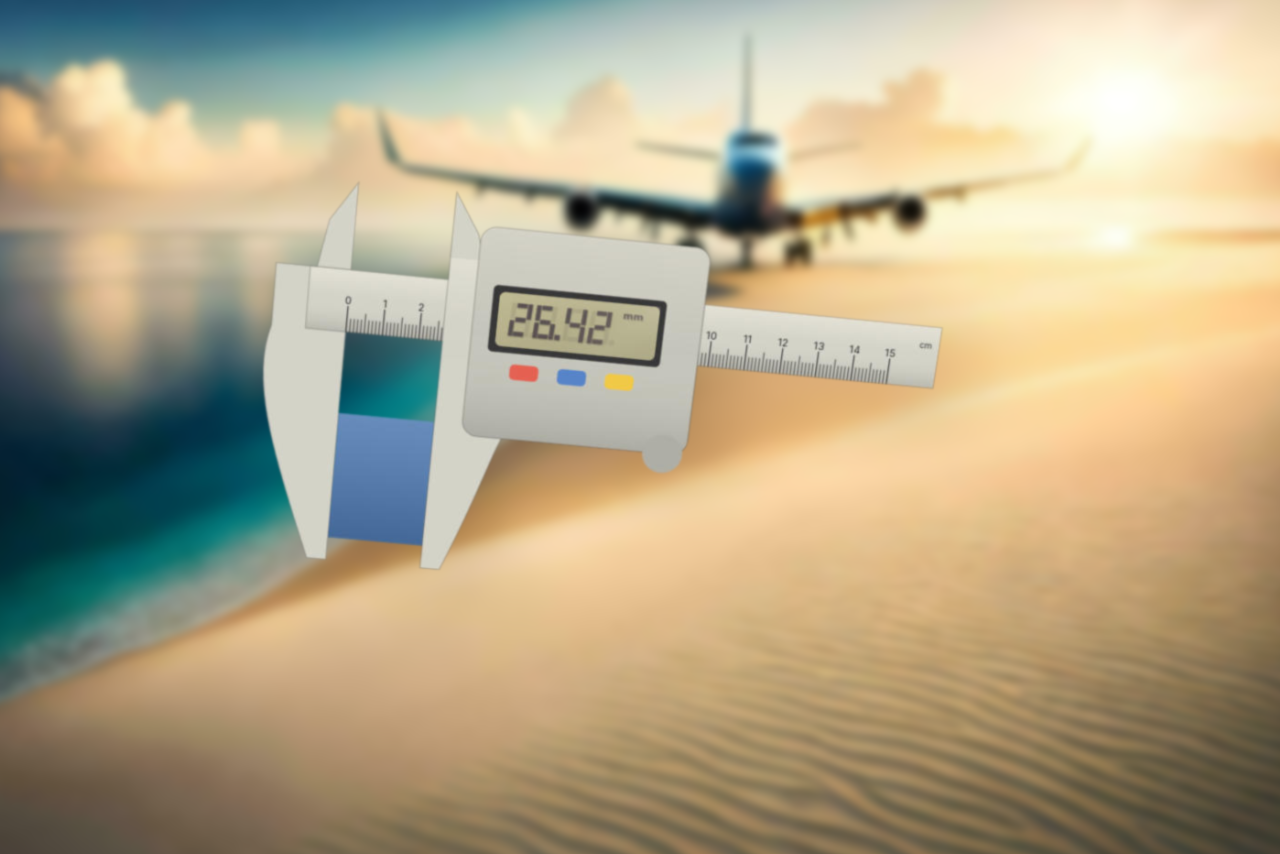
value=26.42 unit=mm
